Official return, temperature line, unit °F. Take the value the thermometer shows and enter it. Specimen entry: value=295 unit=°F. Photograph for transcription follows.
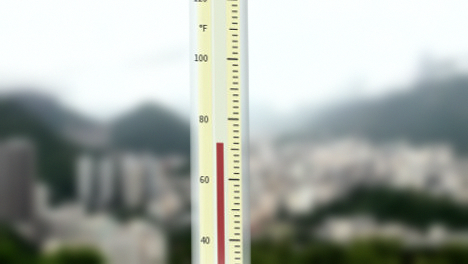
value=72 unit=°F
